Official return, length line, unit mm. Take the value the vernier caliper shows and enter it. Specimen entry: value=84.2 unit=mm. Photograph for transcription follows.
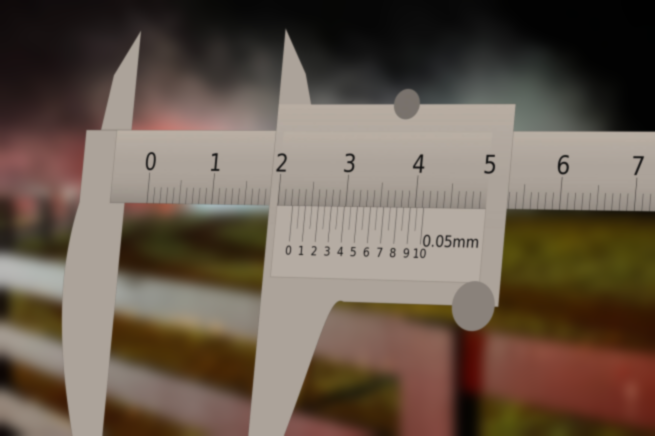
value=22.2 unit=mm
